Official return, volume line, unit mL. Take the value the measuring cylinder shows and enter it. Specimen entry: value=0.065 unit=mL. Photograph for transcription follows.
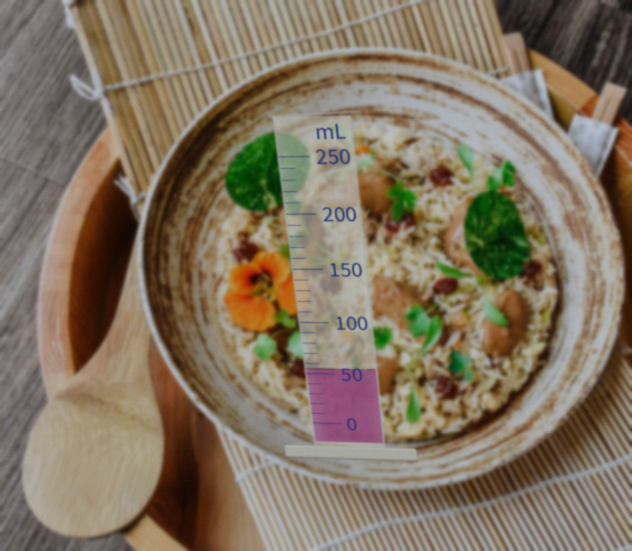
value=55 unit=mL
